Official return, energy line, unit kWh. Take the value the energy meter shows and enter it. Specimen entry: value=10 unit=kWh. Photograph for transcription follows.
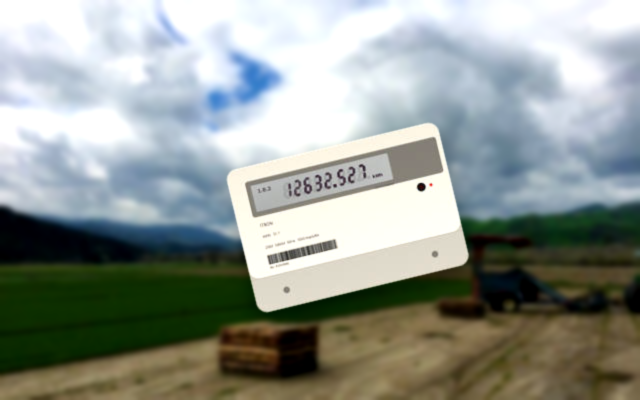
value=12632.527 unit=kWh
